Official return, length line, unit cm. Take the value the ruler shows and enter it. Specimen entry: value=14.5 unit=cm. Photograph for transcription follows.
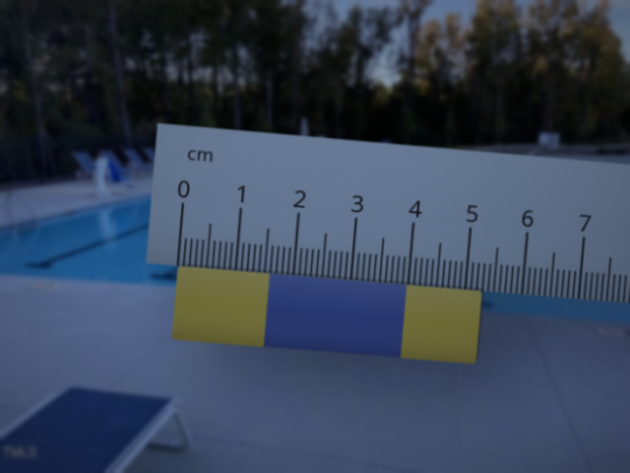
value=5.3 unit=cm
